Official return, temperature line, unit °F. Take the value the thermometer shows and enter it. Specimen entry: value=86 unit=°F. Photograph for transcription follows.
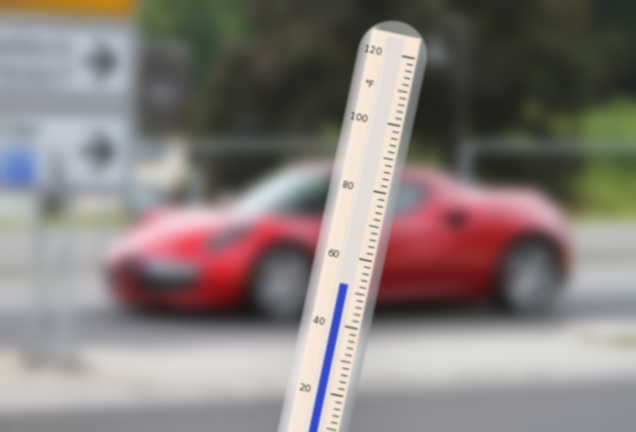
value=52 unit=°F
